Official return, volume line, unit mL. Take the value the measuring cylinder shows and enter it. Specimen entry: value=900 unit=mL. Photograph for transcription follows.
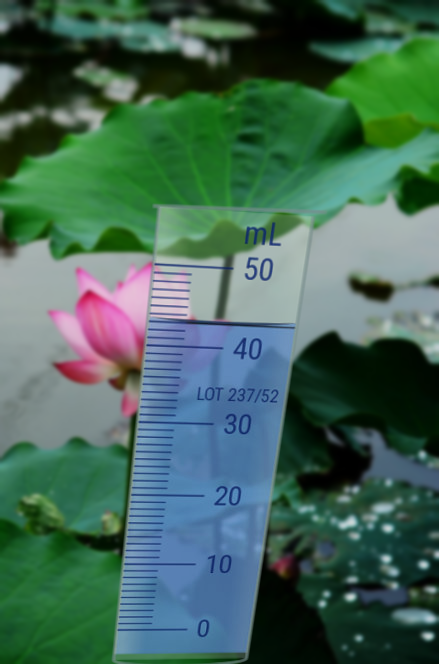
value=43 unit=mL
